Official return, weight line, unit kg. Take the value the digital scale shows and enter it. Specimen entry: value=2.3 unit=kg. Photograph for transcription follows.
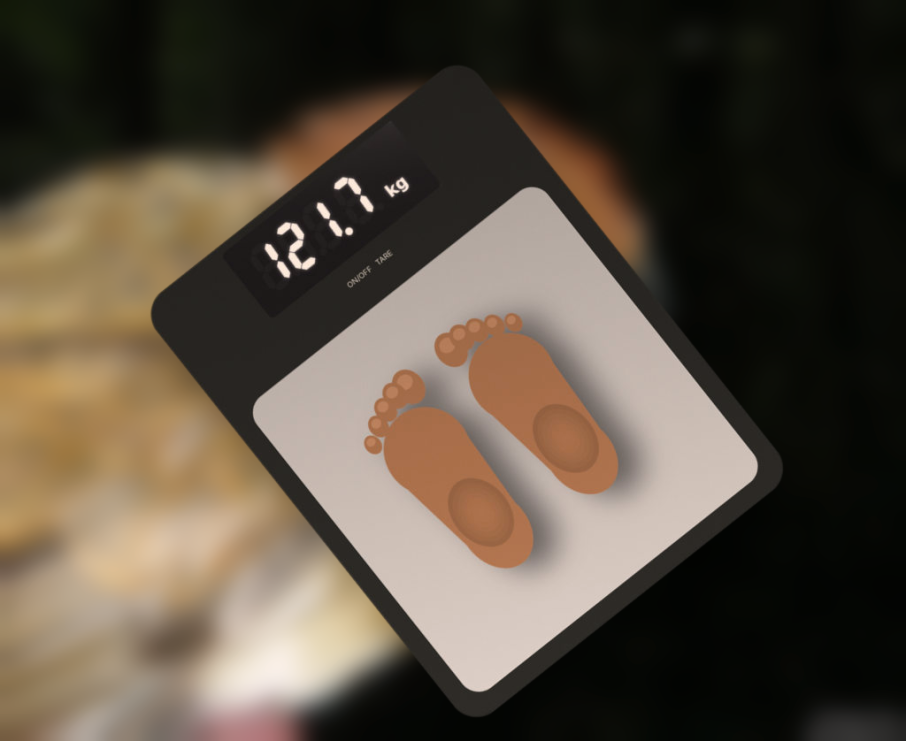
value=121.7 unit=kg
